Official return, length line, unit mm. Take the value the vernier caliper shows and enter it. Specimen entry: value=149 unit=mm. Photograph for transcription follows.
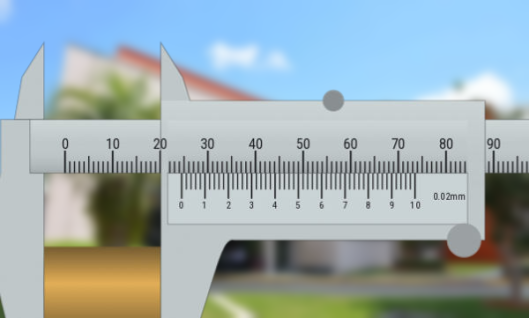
value=24.5 unit=mm
